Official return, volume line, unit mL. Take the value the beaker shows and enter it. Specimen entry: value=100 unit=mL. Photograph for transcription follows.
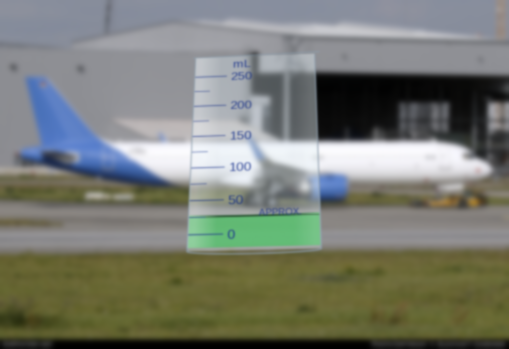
value=25 unit=mL
